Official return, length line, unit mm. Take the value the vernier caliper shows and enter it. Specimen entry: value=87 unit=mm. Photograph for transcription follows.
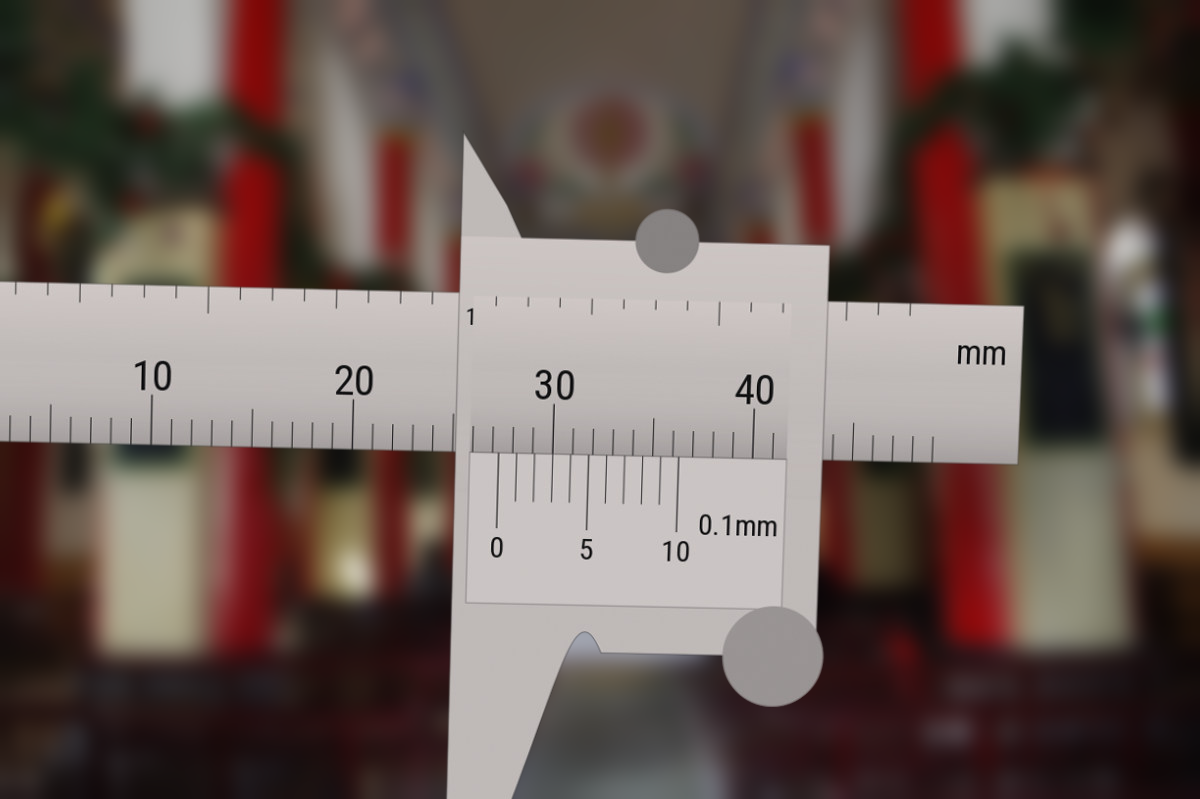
value=27.3 unit=mm
